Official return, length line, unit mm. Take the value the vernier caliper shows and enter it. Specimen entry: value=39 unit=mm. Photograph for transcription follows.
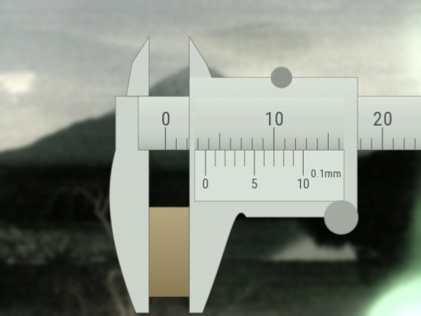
value=3.7 unit=mm
